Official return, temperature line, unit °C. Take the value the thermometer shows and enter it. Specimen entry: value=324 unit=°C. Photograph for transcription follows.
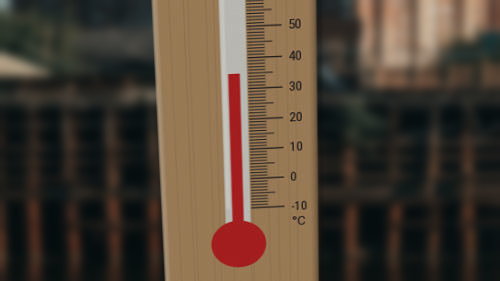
value=35 unit=°C
